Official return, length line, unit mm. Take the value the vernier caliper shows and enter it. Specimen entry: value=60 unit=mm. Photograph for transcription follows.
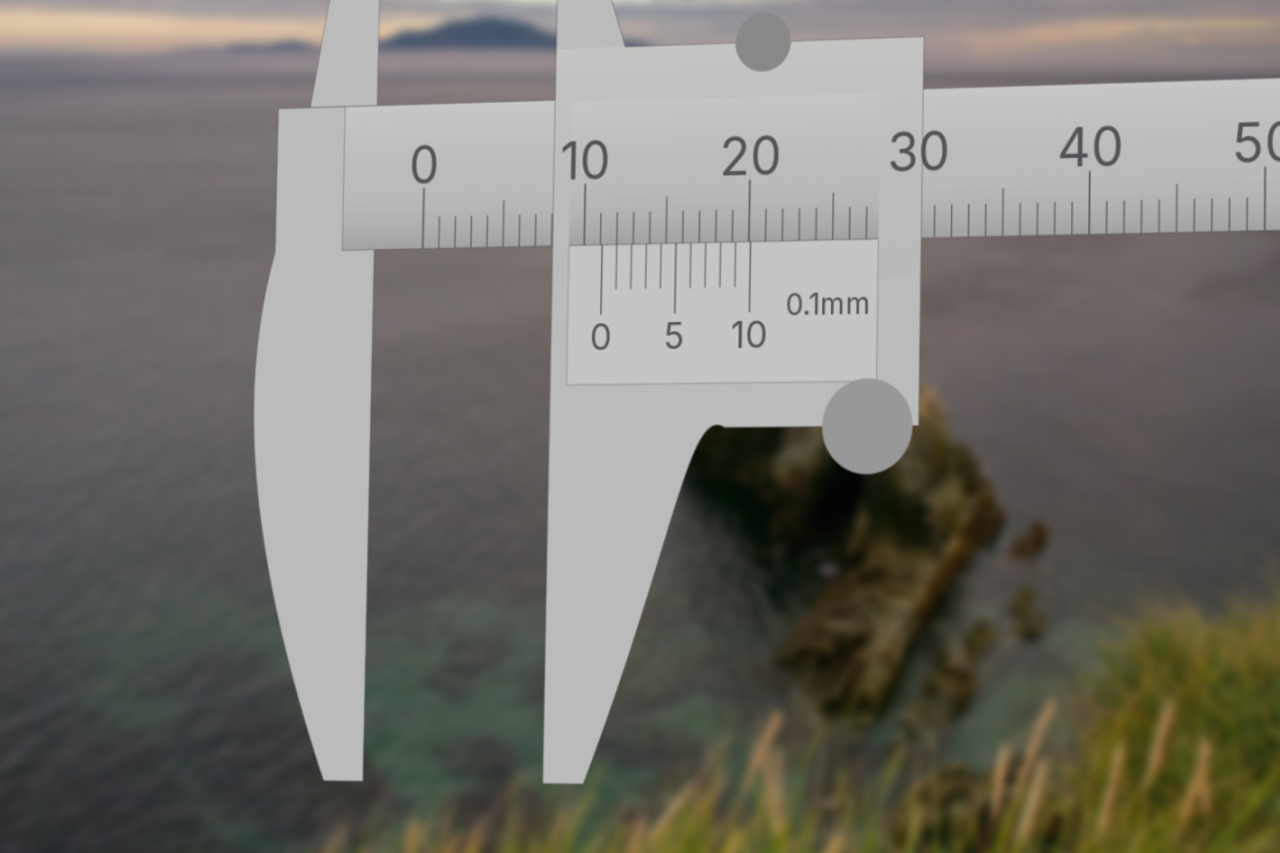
value=11.1 unit=mm
